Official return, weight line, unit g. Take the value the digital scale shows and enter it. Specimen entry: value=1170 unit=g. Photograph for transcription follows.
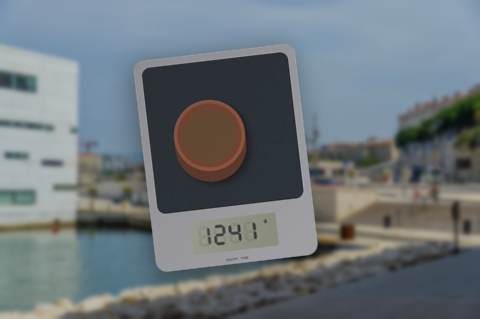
value=1241 unit=g
